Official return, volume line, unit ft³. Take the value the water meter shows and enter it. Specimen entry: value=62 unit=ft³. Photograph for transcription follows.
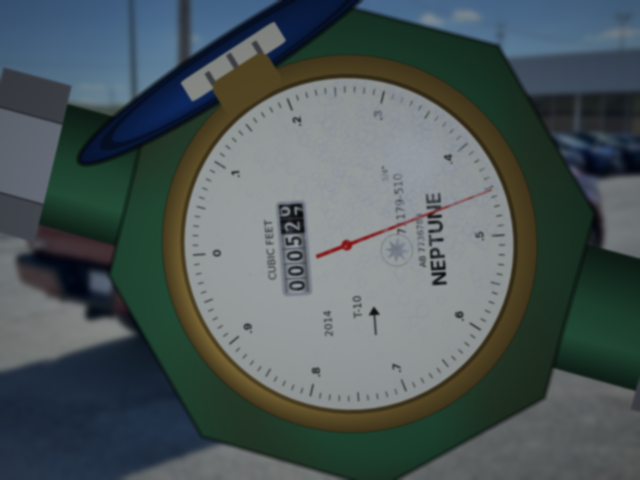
value=526.45 unit=ft³
